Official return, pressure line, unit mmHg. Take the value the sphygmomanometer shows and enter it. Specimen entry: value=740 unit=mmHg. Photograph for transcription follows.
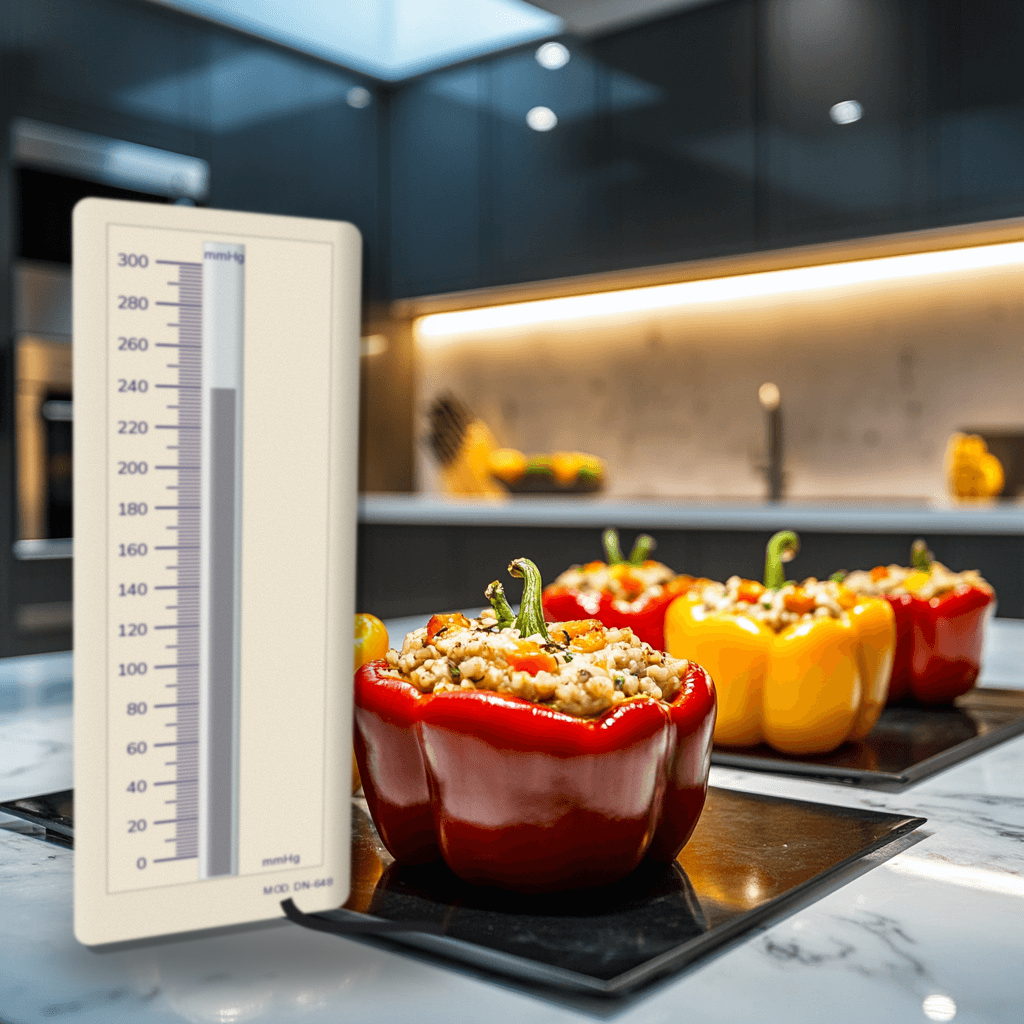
value=240 unit=mmHg
